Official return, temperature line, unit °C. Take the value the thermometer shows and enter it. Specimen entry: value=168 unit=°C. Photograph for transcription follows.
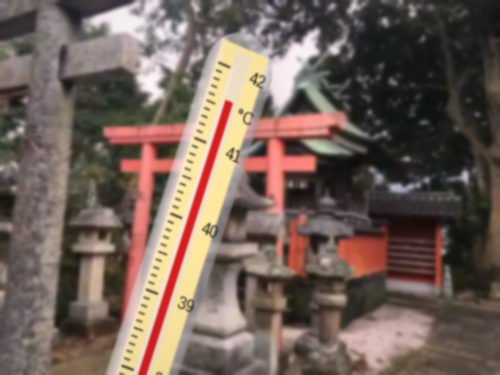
value=41.6 unit=°C
